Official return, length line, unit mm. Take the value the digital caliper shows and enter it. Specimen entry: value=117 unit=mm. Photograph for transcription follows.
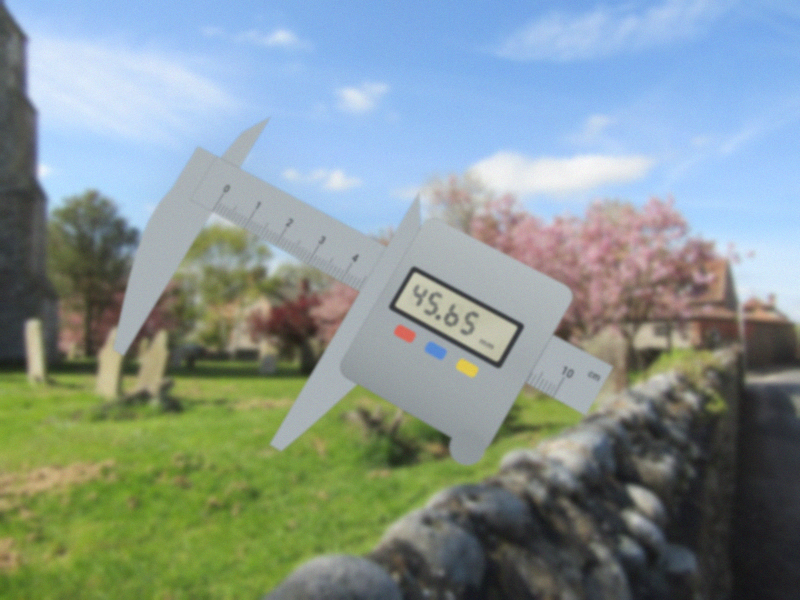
value=45.65 unit=mm
